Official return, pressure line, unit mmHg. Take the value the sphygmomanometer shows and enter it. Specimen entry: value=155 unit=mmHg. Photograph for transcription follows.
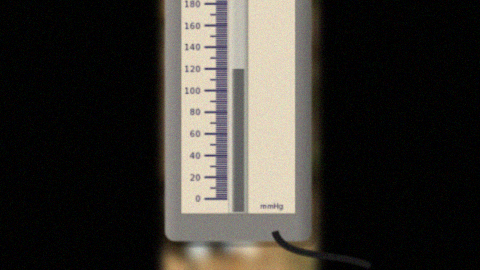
value=120 unit=mmHg
